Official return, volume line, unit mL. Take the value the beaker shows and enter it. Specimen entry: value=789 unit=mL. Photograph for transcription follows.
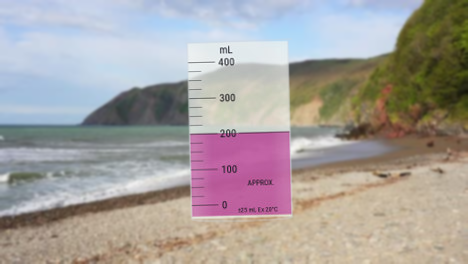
value=200 unit=mL
